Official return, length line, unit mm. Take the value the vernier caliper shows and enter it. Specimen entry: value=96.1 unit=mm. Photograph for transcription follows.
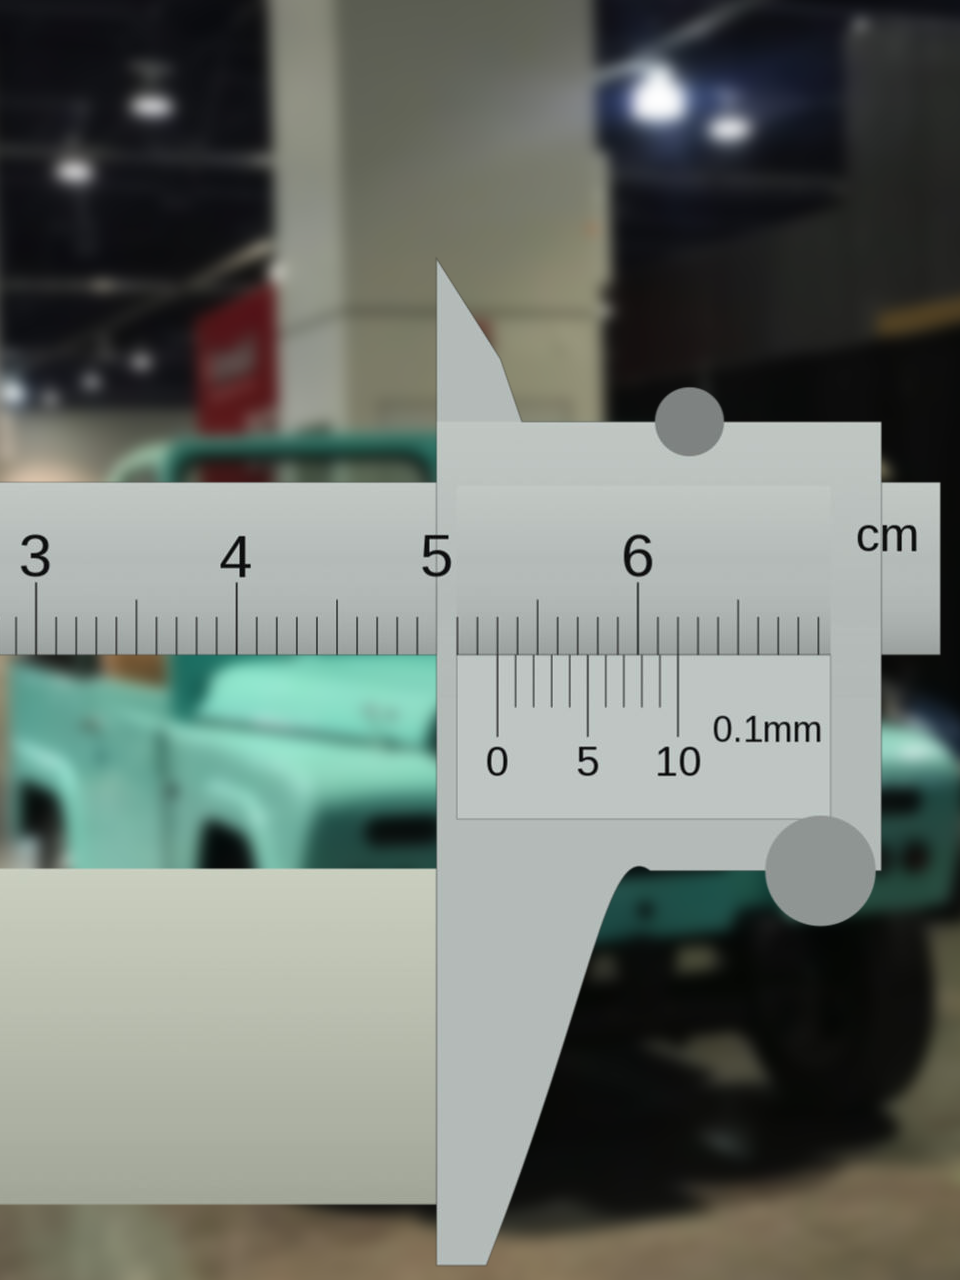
value=53.0 unit=mm
